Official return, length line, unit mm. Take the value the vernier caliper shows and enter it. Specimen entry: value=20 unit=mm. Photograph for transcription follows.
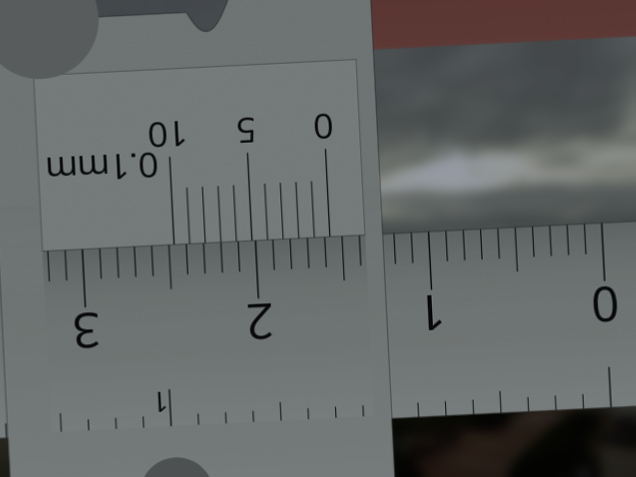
value=15.7 unit=mm
